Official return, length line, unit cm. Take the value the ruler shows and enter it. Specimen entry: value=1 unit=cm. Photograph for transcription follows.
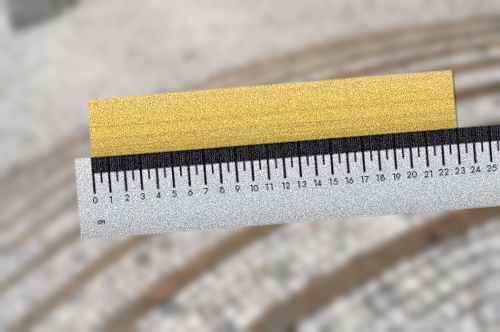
value=23 unit=cm
